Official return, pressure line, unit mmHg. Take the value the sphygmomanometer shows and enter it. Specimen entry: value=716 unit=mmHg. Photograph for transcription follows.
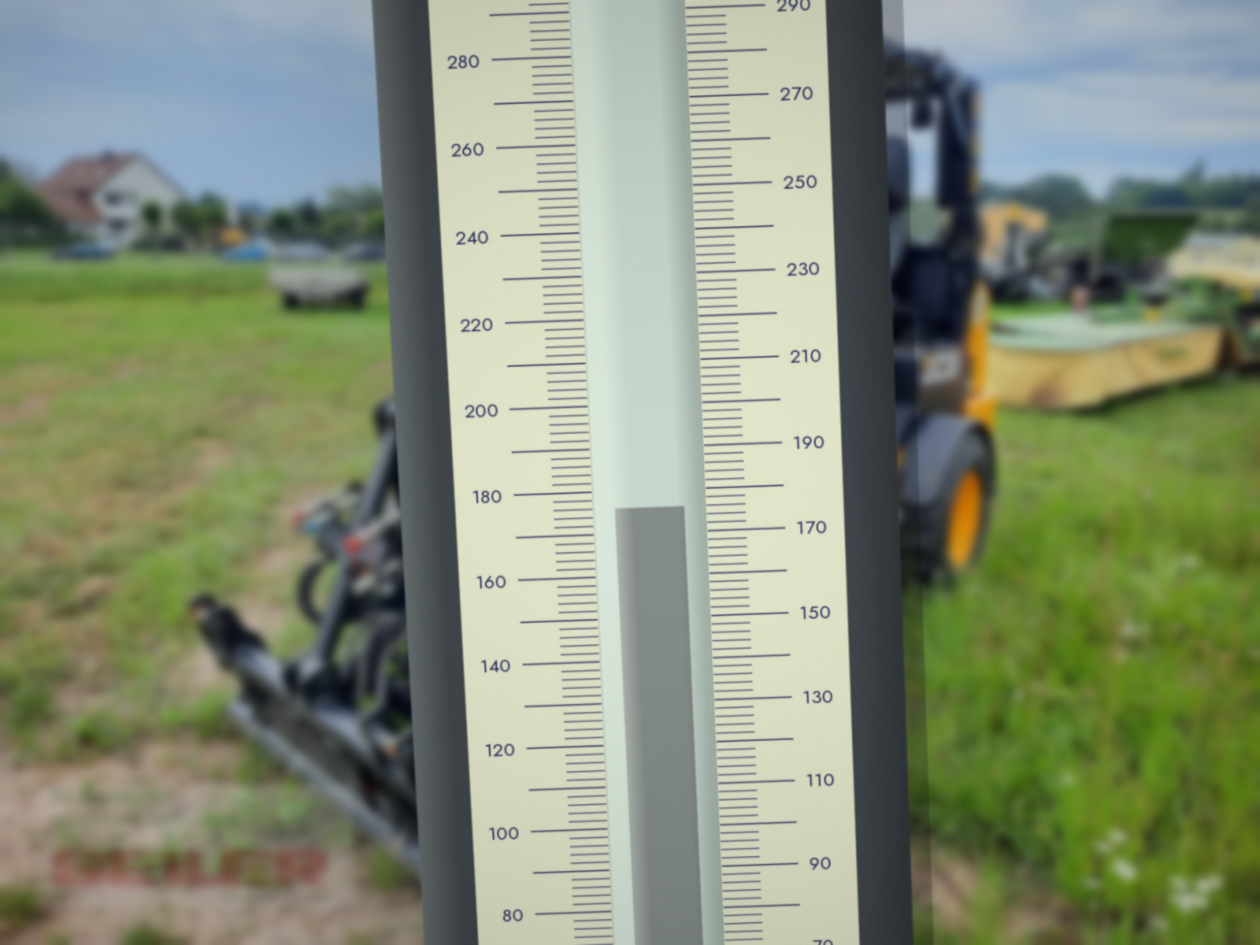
value=176 unit=mmHg
